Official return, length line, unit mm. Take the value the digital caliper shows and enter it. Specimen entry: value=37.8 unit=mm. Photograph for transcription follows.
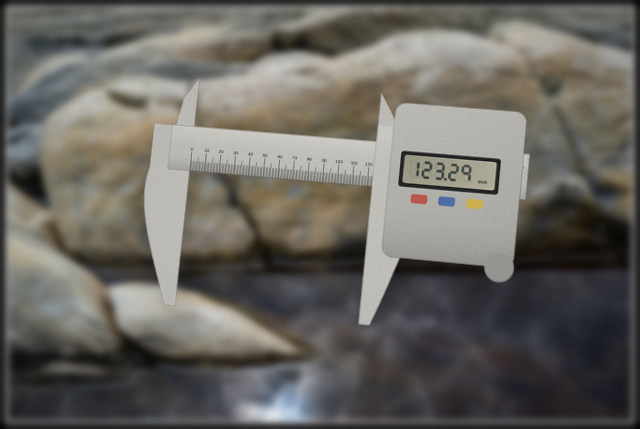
value=123.29 unit=mm
